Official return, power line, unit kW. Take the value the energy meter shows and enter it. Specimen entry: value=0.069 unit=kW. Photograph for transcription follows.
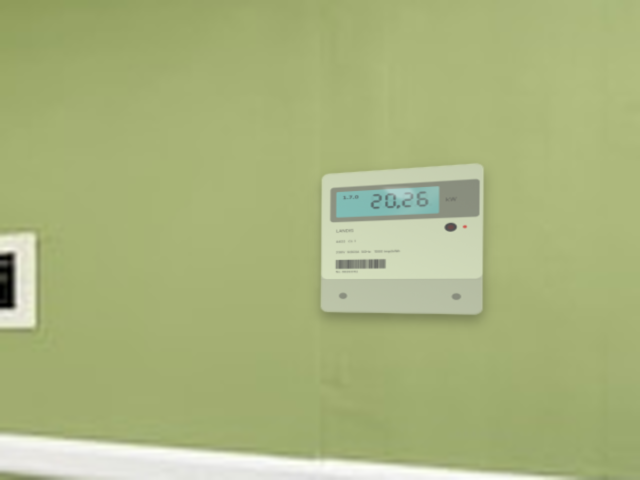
value=20.26 unit=kW
